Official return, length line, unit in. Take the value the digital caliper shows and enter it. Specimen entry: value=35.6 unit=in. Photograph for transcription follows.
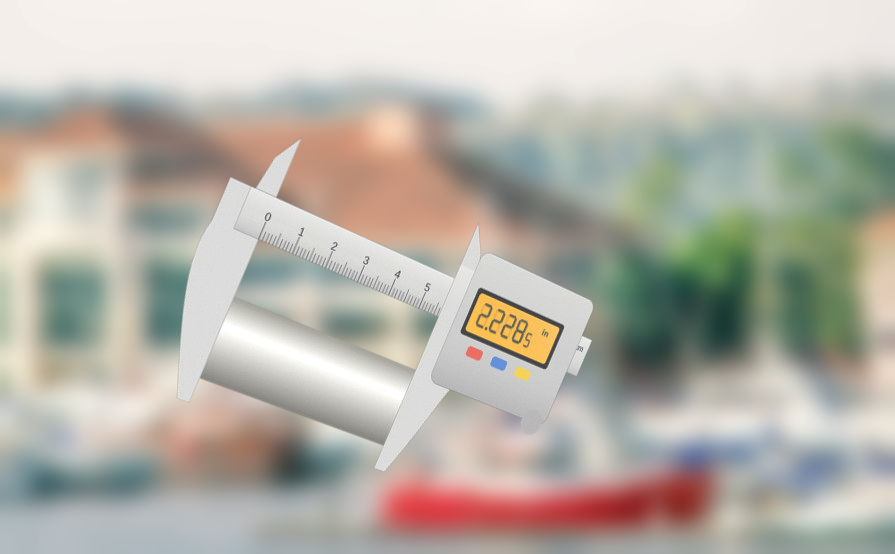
value=2.2285 unit=in
